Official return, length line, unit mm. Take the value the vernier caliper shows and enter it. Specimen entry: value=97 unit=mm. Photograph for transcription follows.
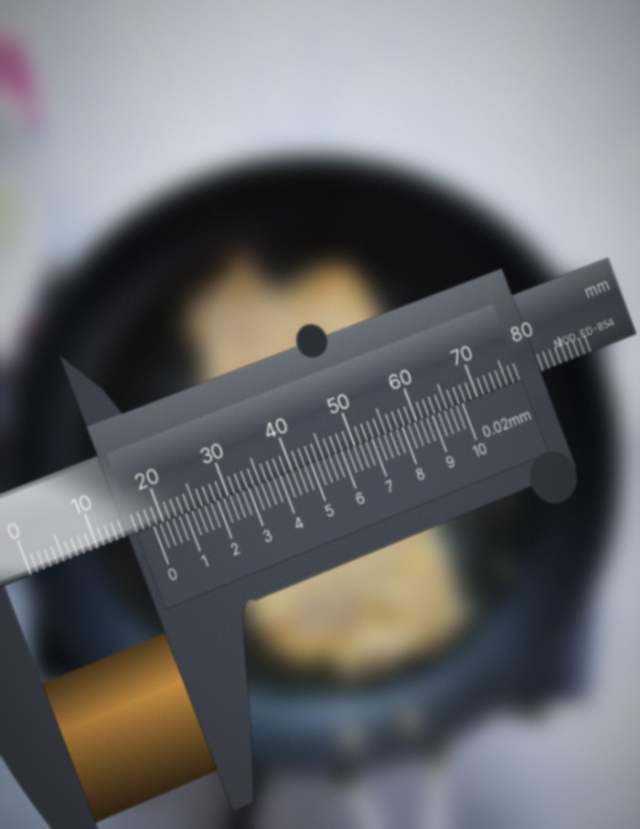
value=18.5 unit=mm
